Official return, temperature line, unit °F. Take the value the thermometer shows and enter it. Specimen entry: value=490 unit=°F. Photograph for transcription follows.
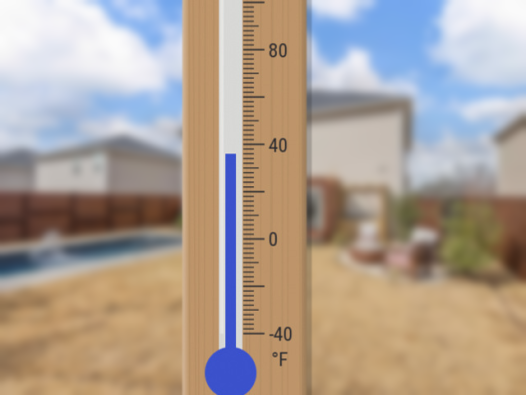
value=36 unit=°F
